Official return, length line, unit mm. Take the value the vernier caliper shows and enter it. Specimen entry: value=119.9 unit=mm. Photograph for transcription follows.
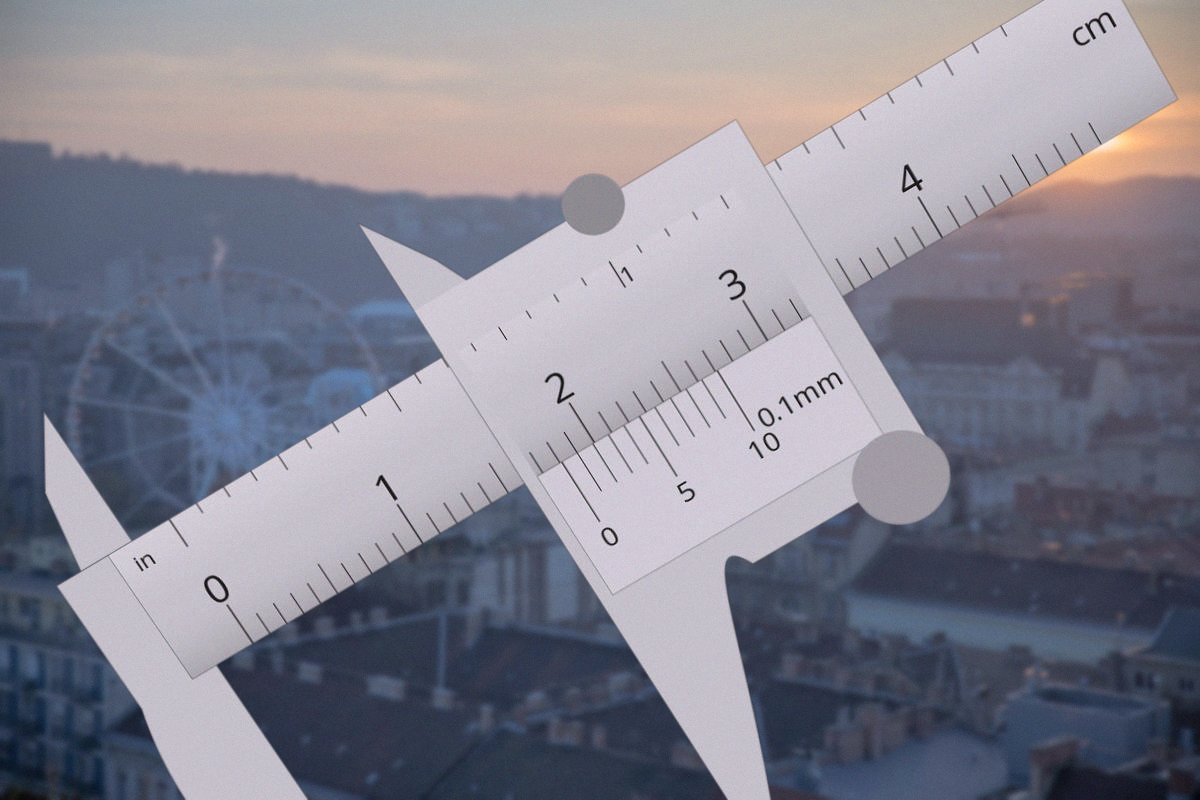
value=18.1 unit=mm
